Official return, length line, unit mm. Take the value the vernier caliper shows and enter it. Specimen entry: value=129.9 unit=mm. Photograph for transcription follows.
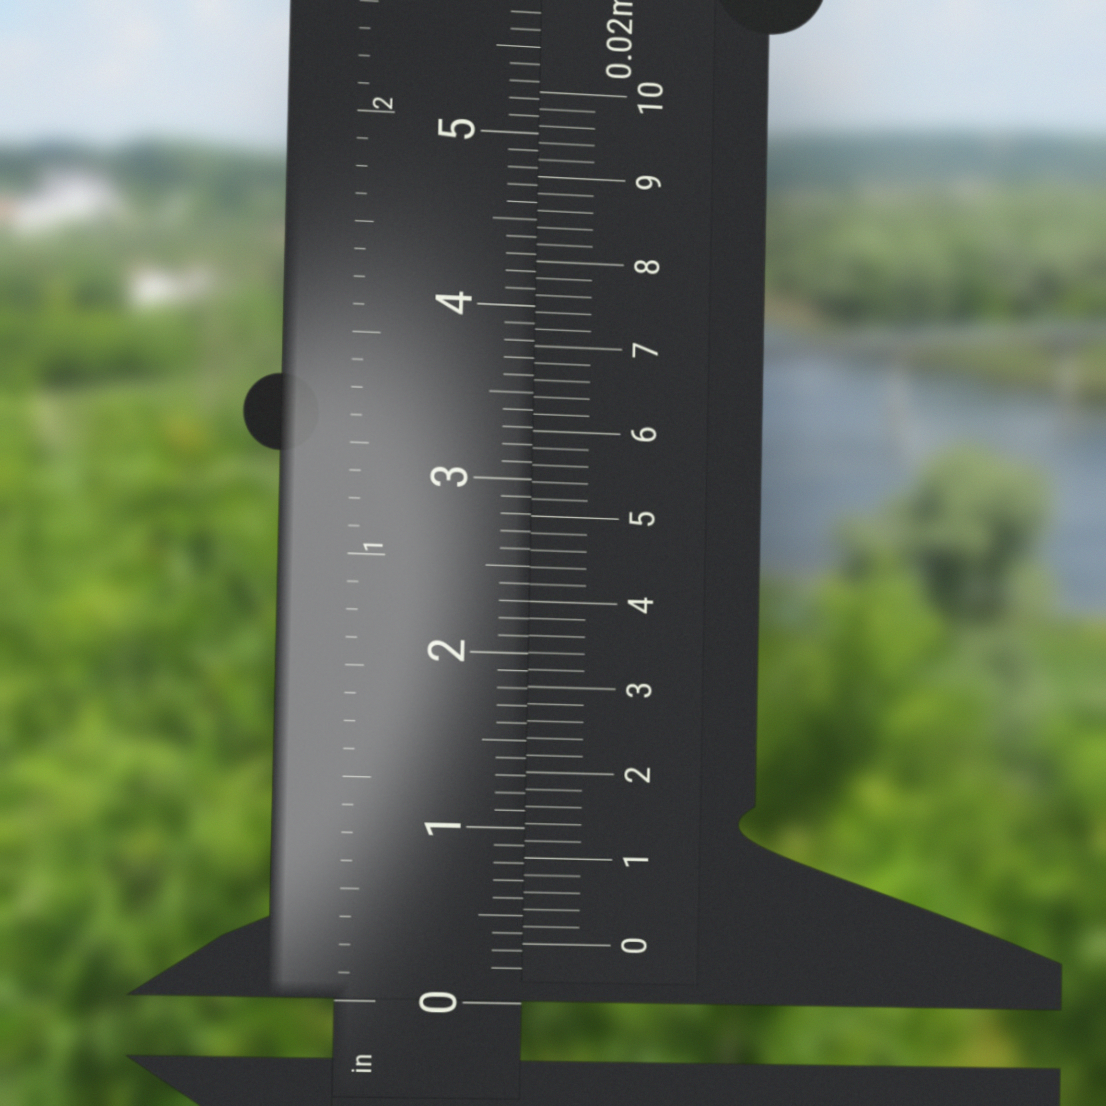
value=3.4 unit=mm
